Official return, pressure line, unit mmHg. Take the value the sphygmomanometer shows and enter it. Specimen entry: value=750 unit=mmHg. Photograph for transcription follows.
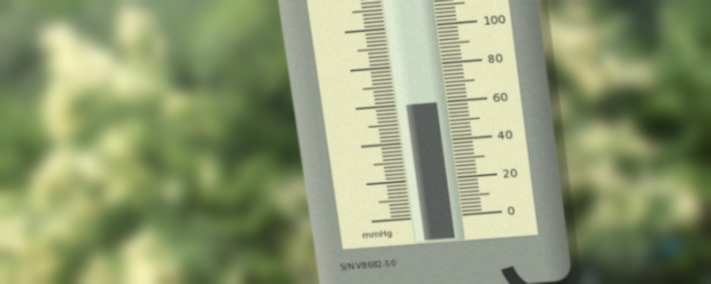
value=60 unit=mmHg
